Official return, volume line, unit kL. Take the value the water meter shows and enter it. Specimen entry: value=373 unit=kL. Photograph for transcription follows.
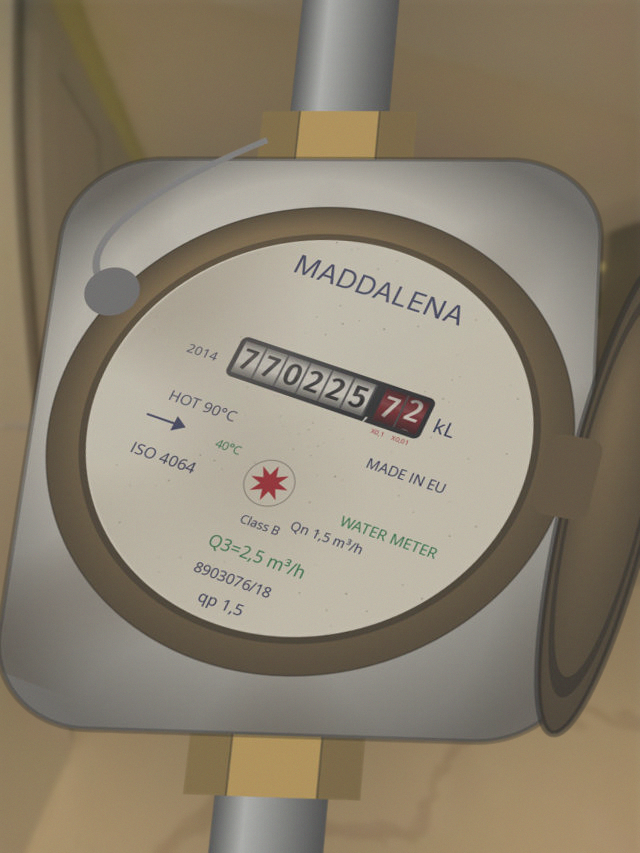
value=770225.72 unit=kL
